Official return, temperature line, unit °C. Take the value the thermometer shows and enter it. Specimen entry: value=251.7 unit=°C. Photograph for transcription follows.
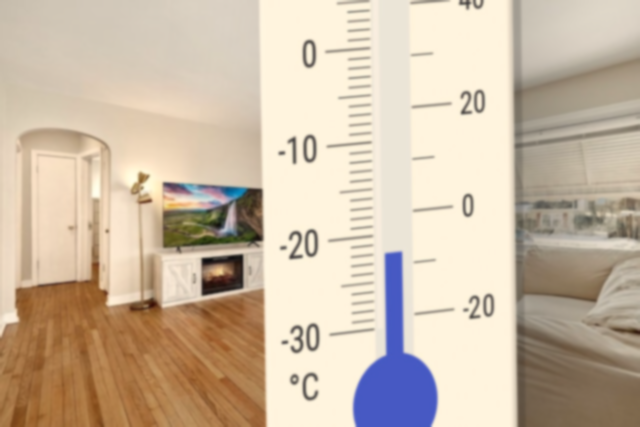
value=-22 unit=°C
